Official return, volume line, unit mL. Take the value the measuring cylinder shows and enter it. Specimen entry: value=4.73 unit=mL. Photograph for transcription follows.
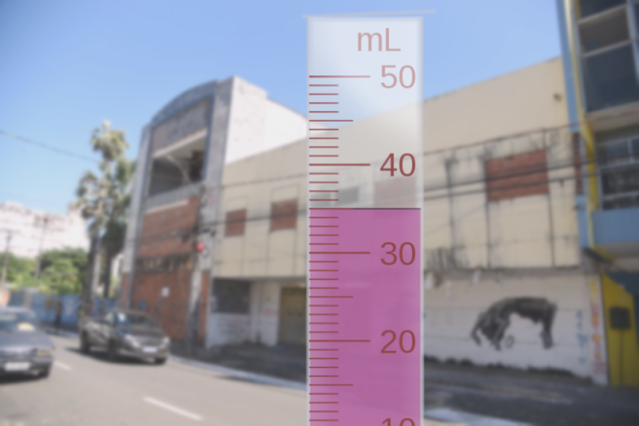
value=35 unit=mL
